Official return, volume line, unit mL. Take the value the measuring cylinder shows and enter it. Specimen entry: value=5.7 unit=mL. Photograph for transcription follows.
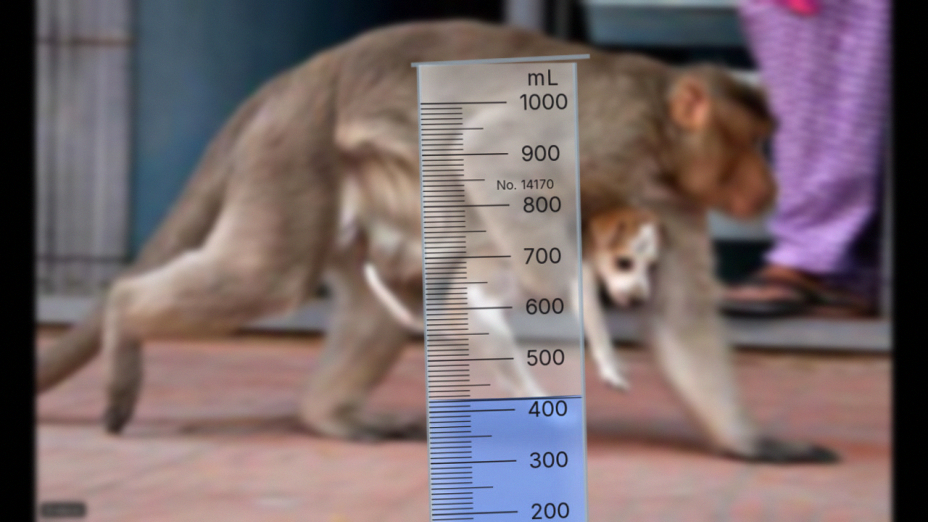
value=420 unit=mL
